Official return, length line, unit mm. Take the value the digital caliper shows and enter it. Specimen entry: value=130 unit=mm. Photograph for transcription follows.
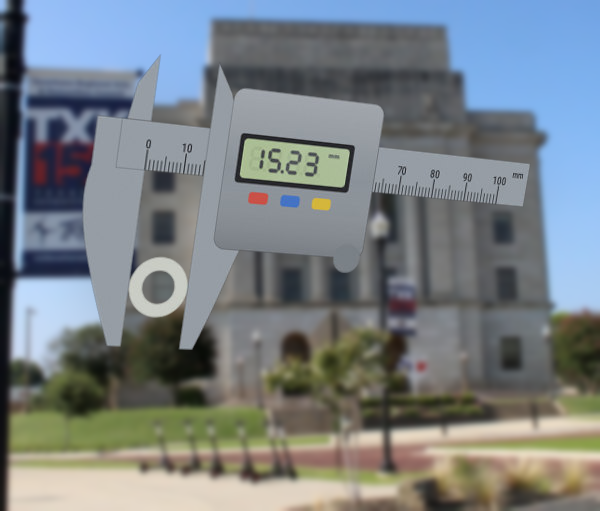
value=15.23 unit=mm
